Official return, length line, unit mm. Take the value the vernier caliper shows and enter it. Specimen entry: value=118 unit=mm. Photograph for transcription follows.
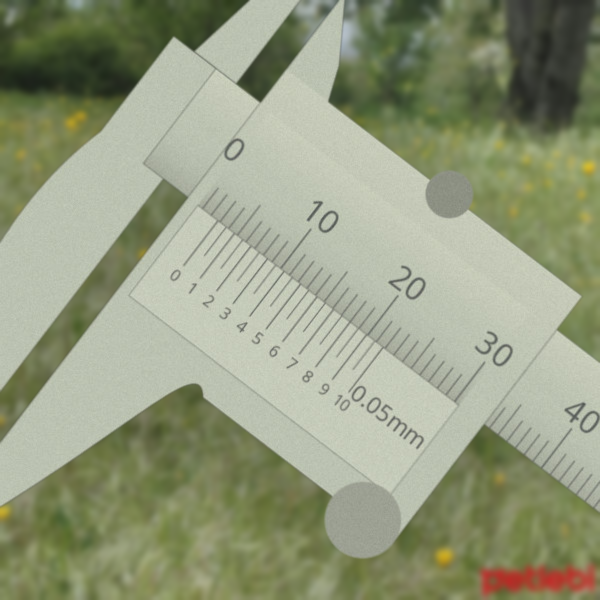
value=2.8 unit=mm
